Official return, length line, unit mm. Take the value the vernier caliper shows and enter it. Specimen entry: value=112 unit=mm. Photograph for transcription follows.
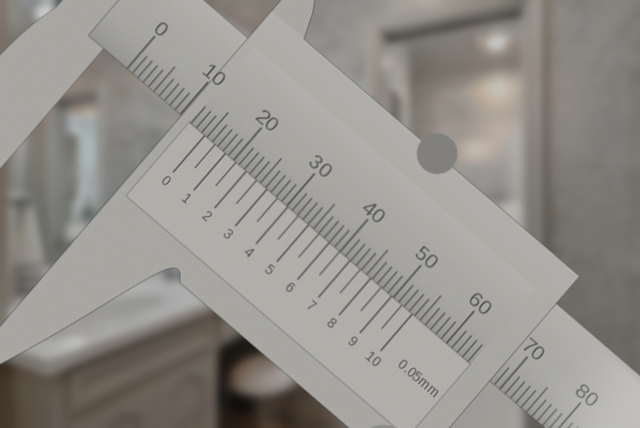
value=14.6 unit=mm
